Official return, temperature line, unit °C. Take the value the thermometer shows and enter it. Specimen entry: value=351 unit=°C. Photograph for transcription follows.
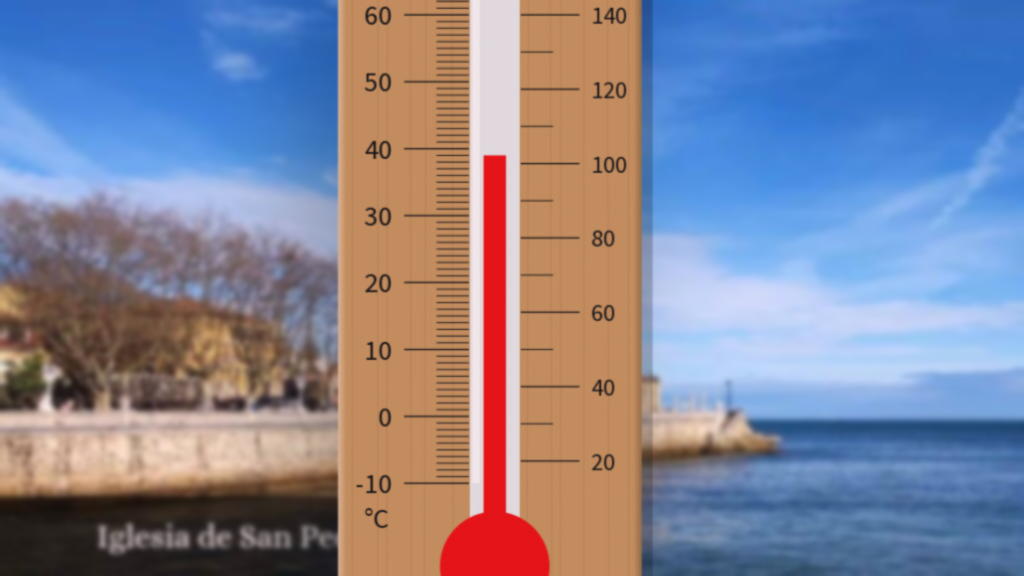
value=39 unit=°C
